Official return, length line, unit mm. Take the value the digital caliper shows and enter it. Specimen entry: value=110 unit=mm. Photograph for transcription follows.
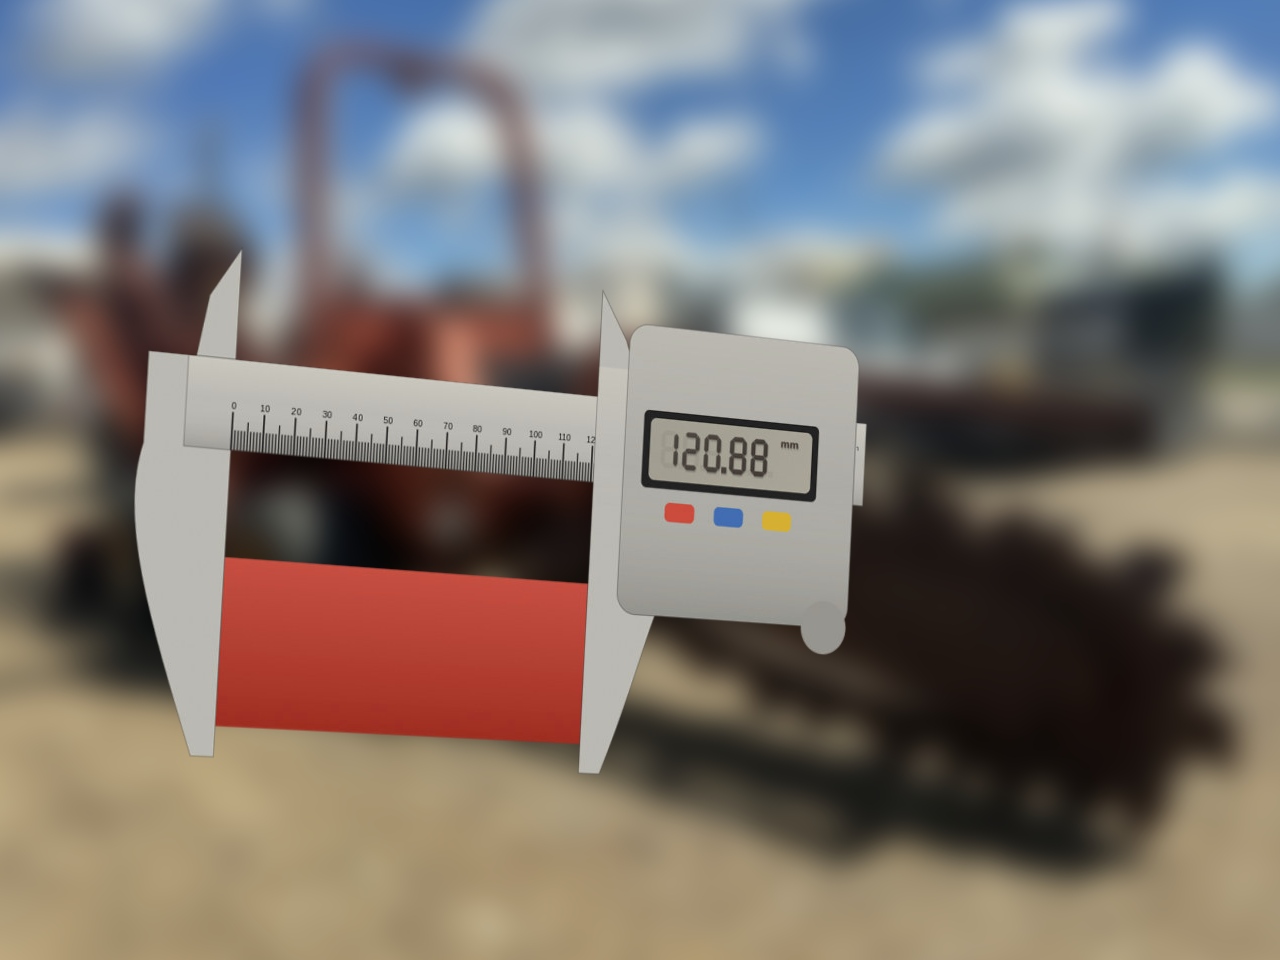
value=120.88 unit=mm
